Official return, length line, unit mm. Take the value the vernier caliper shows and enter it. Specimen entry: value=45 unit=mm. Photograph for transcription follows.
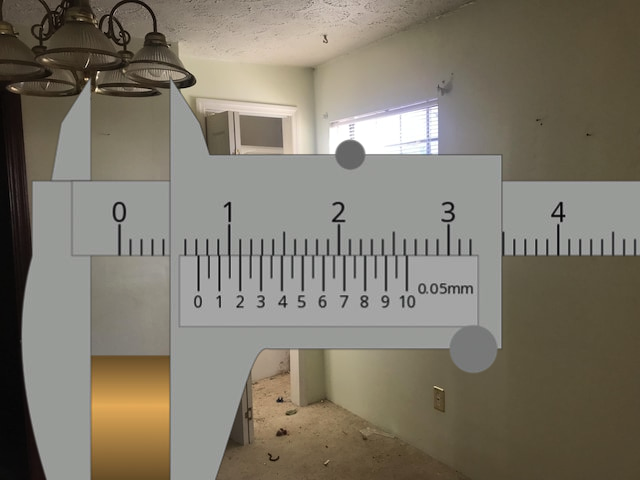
value=7.2 unit=mm
